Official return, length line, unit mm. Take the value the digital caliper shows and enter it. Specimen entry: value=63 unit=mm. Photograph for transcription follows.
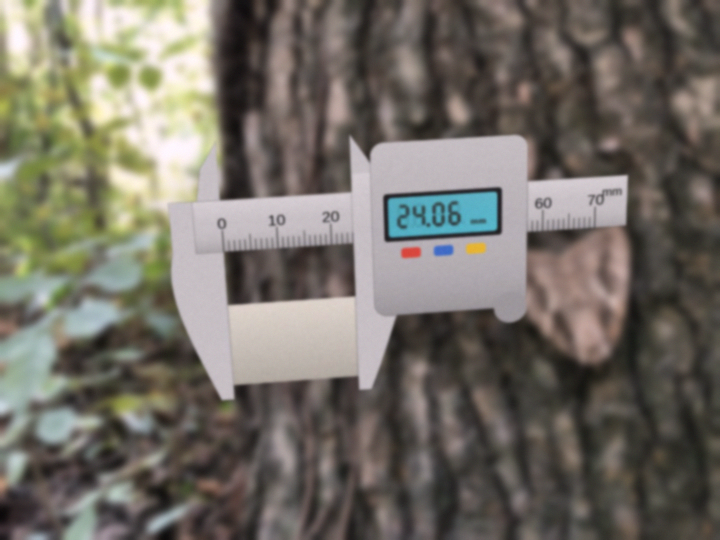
value=24.06 unit=mm
